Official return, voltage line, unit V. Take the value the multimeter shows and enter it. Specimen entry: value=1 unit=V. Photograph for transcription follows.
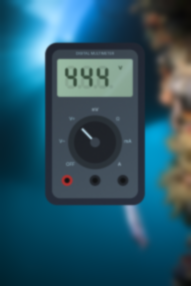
value=444 unit=V
